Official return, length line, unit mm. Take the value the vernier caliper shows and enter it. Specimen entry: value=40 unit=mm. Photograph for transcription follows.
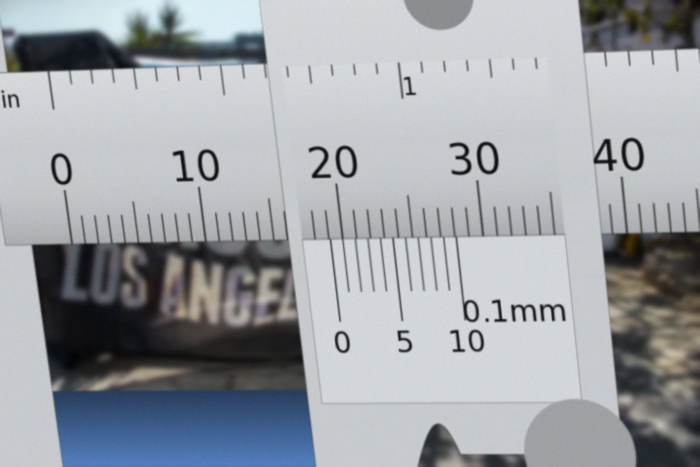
value=19.1 unit=mm
